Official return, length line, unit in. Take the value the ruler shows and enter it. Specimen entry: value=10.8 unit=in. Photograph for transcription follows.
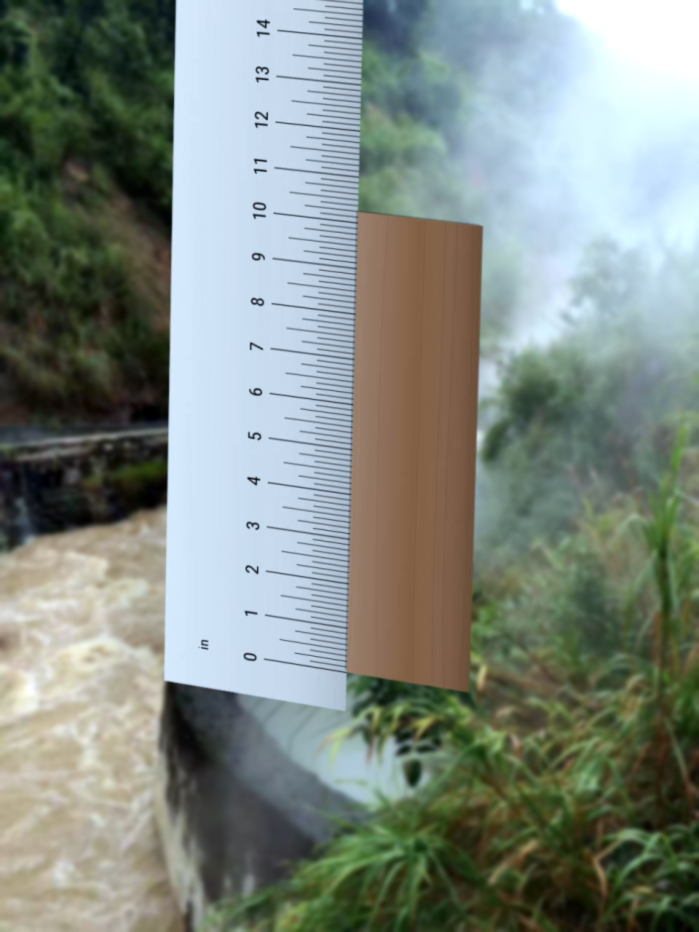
value=10.25 unit=in
